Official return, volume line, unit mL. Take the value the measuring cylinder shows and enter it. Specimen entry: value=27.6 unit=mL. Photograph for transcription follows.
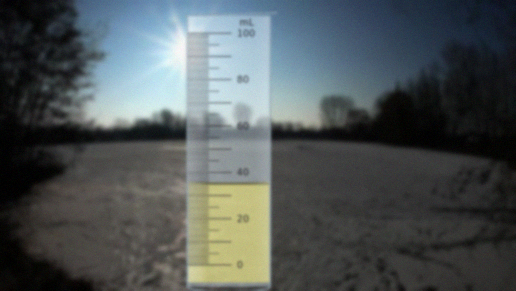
value=35 unit=mL
